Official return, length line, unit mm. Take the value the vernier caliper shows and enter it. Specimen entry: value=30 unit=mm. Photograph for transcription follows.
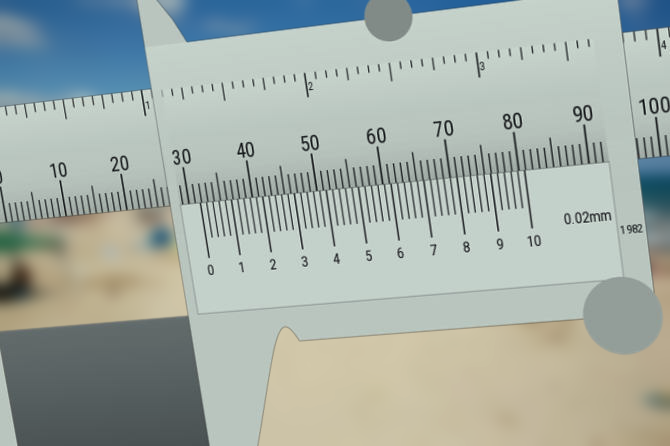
value=31.8 unit=mm
